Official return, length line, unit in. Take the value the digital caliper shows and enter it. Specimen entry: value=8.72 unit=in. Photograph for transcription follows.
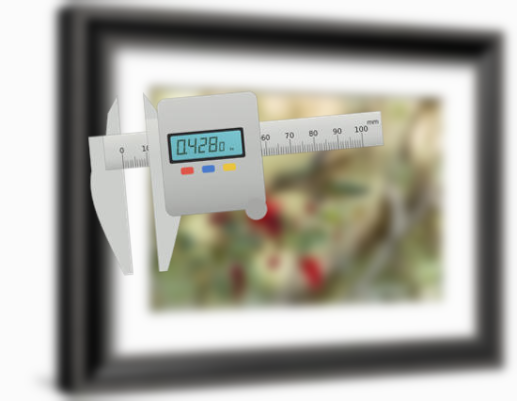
value=0.4280 unit=in
